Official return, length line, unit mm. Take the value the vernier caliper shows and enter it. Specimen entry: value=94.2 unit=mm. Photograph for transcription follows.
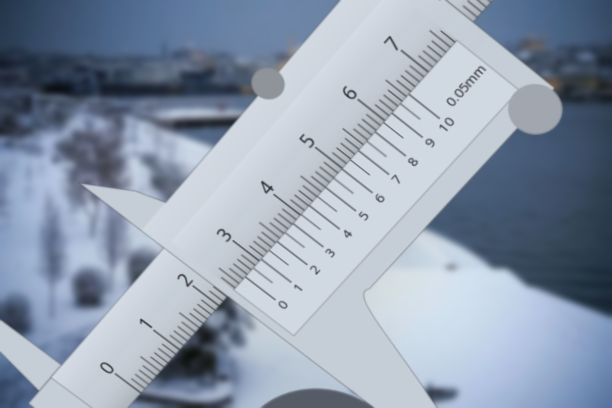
value=26.5 unit=mm
